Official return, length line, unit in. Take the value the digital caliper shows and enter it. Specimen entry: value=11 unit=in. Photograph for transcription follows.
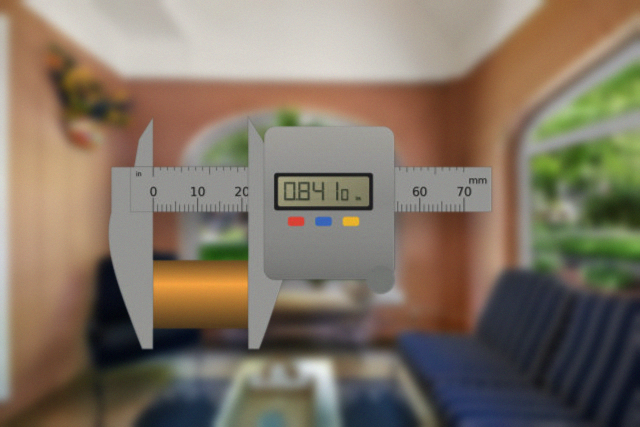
value=0.8410 unit=in
